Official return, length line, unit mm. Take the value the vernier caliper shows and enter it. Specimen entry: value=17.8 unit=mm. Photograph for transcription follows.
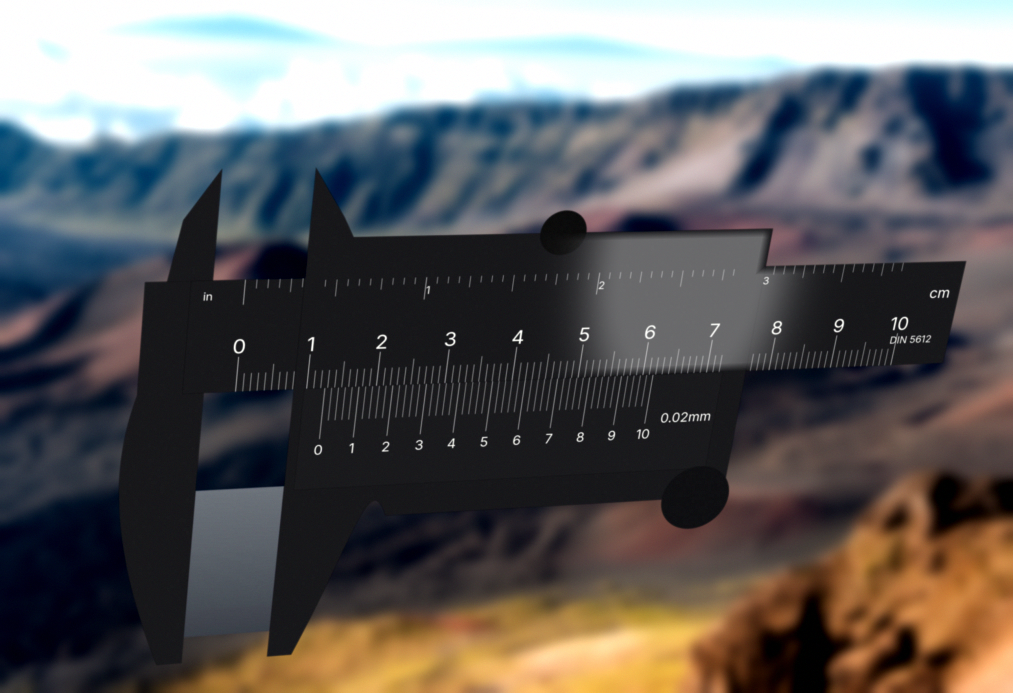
value=12.6 unit=mm
